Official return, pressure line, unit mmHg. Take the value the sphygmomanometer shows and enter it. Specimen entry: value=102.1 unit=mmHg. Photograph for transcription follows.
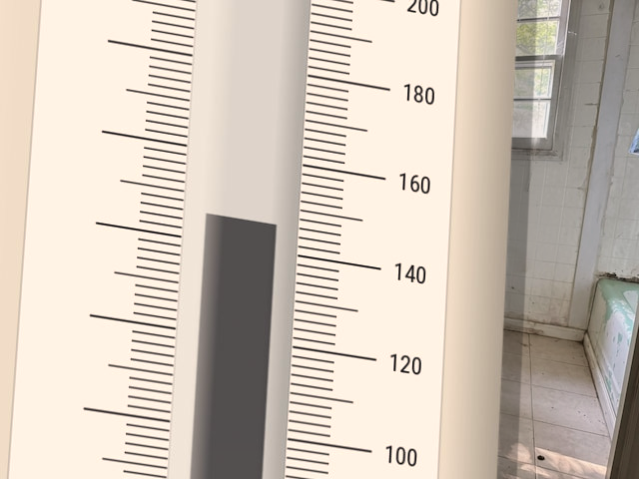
value=146 unit=mmHg
